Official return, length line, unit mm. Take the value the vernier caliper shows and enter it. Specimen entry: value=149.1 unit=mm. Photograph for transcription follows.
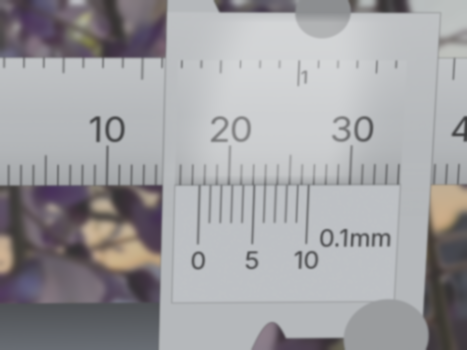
value=17.6 unit=mm
